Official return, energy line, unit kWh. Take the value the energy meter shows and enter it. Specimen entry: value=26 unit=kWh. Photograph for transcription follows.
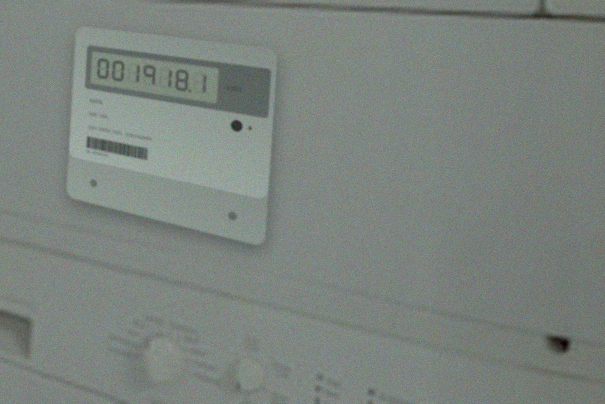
value=1918.1 unit=kWh
